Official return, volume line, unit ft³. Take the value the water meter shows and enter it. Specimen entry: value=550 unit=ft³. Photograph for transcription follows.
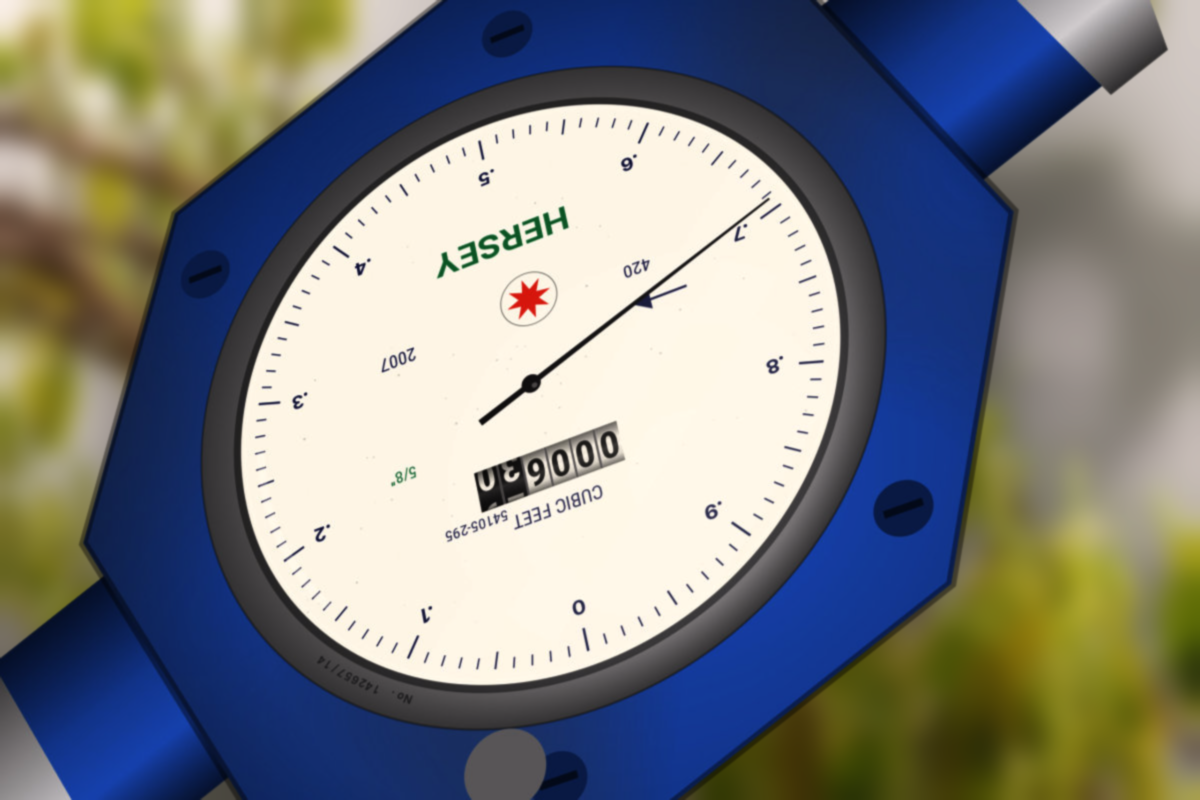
value=629.69 unit=ft³
